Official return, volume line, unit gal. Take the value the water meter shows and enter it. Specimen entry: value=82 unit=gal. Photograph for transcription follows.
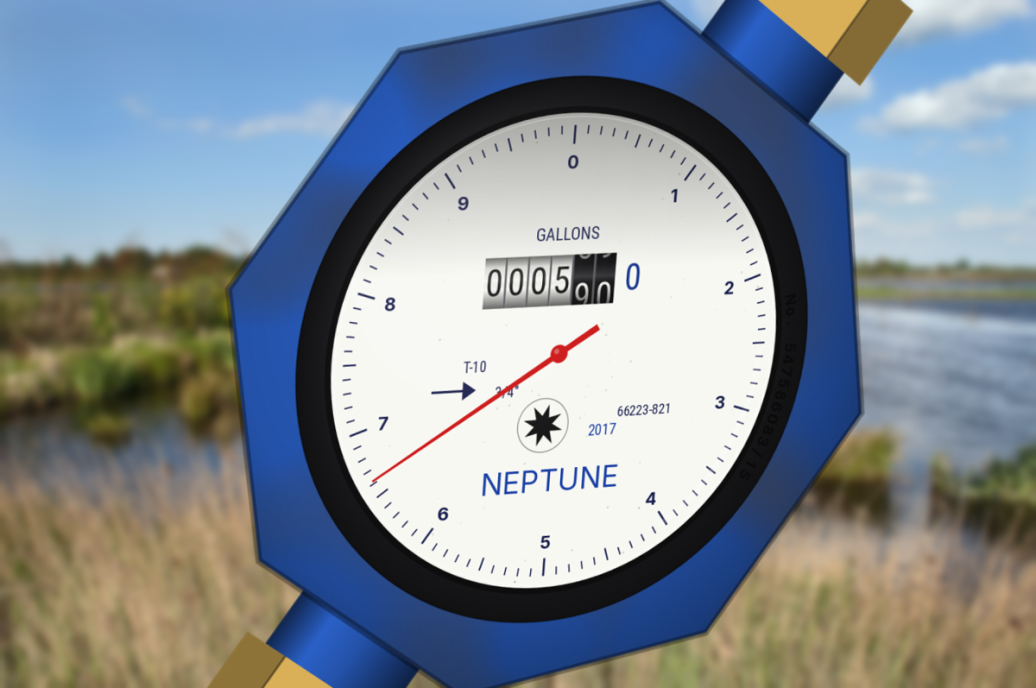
value=5896.6 unit=gal
